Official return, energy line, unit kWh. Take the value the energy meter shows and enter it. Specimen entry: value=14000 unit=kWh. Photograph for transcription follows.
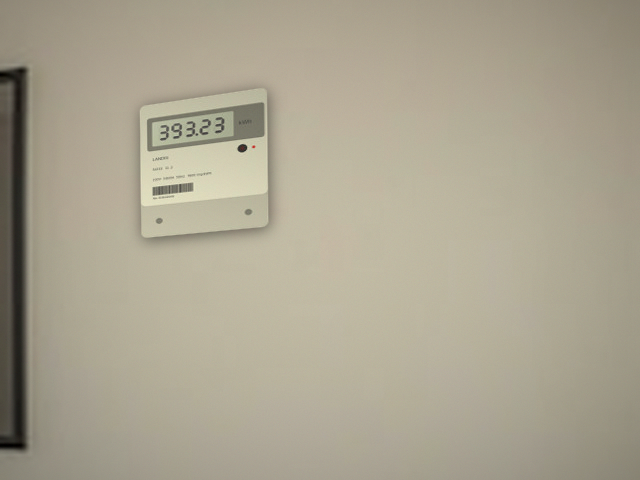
value=393.23 unit=kWh
